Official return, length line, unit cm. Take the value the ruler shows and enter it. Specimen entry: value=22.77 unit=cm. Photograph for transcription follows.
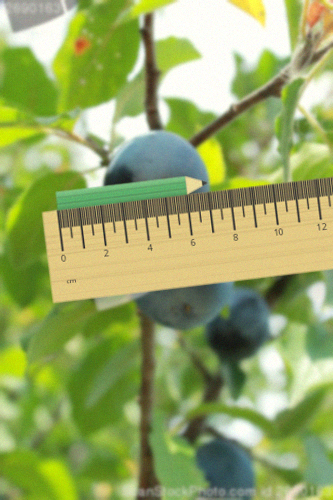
value=7 unit=cm
